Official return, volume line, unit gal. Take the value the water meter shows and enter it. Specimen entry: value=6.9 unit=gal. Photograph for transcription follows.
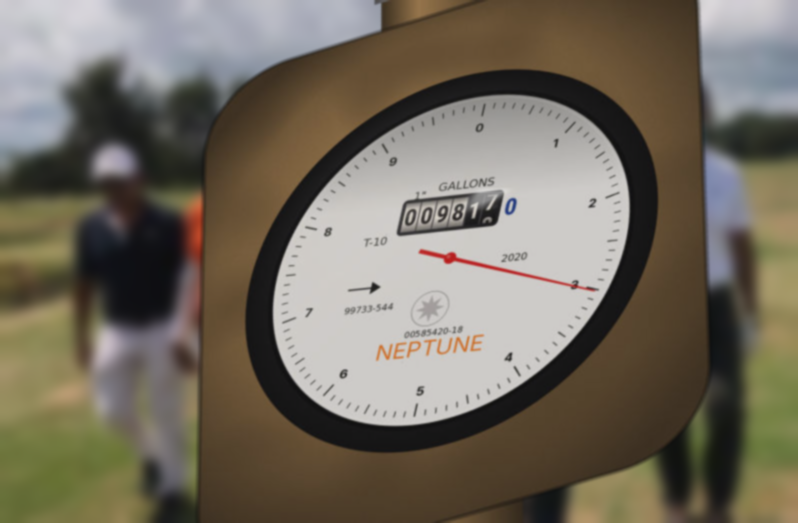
value=98173.0 unit=gal
